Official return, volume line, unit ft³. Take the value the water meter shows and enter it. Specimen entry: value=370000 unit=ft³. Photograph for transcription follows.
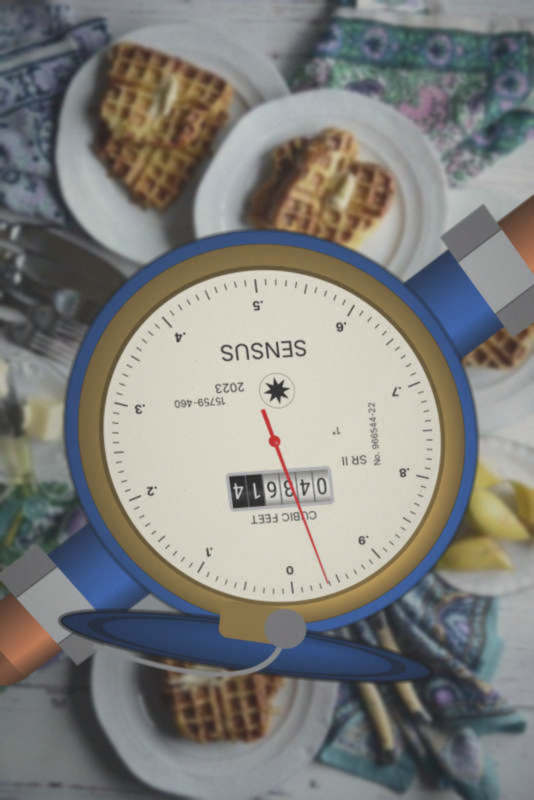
value=43613.96 unit=ft³
